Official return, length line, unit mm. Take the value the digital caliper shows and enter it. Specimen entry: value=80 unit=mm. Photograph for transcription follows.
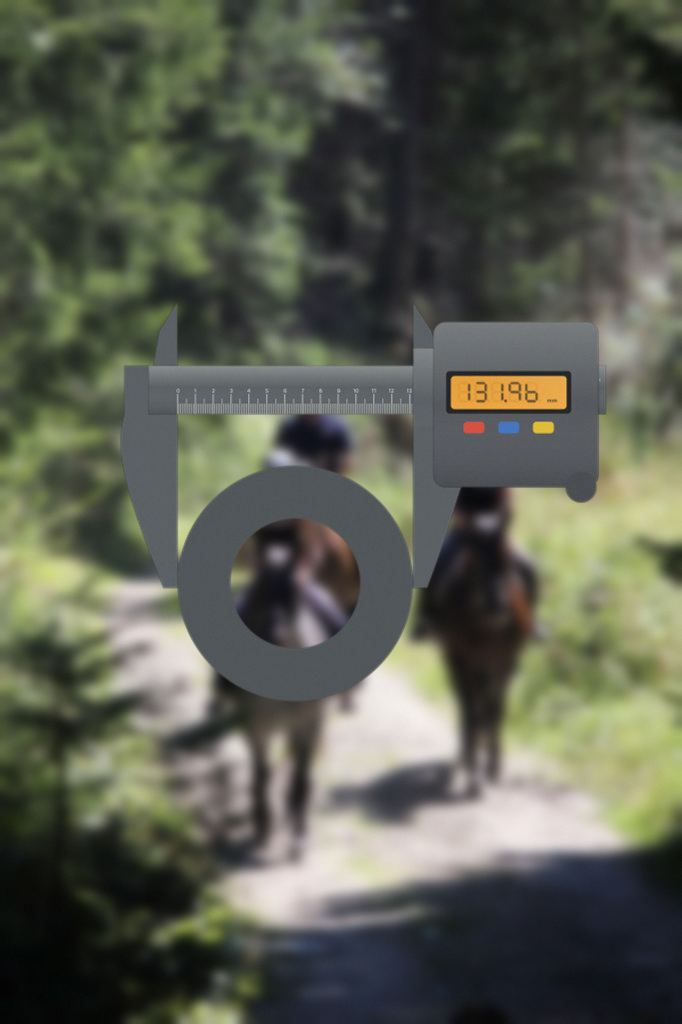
value=131.96 unit=mm
